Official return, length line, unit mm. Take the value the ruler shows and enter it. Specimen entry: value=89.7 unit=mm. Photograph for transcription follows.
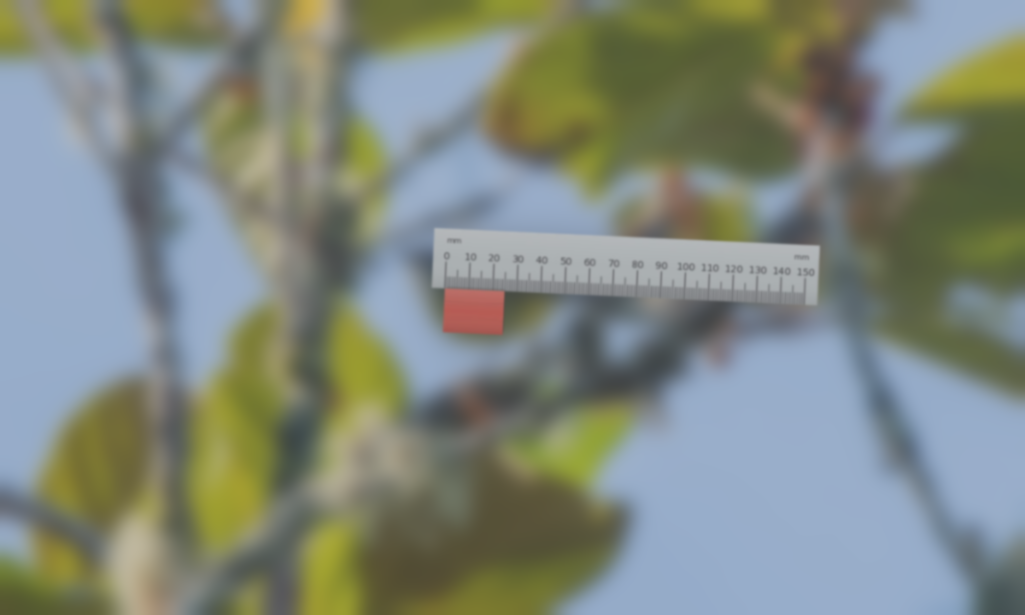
value=25 unit=mm
